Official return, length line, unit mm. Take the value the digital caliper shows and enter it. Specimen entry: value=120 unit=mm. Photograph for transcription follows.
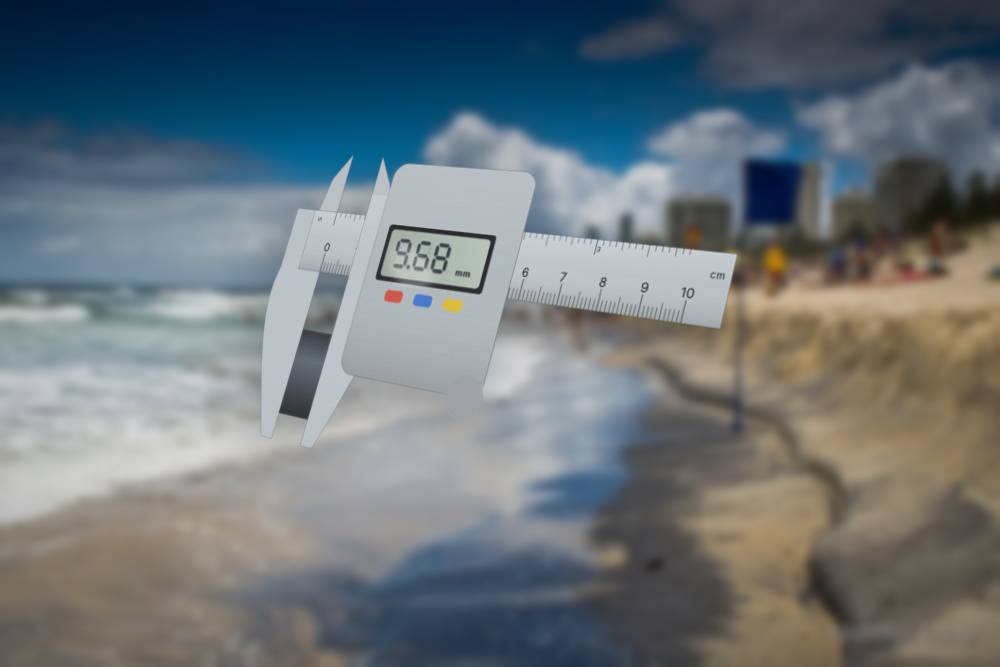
value=9.68 unit=mm
